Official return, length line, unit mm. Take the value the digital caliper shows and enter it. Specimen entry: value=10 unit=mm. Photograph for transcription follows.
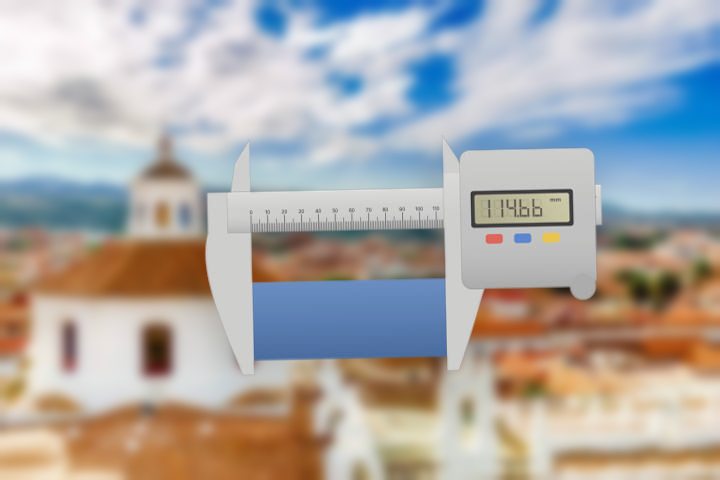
value=114.66 unit=mm
